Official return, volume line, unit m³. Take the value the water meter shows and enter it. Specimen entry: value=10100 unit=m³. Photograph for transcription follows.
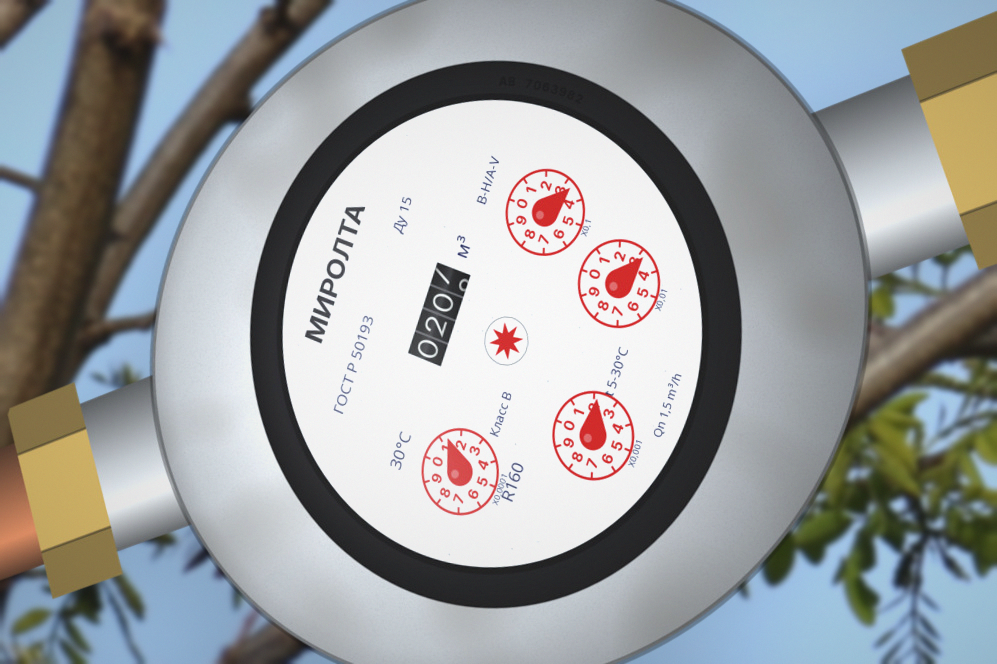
value=207.3321 unit=m³
